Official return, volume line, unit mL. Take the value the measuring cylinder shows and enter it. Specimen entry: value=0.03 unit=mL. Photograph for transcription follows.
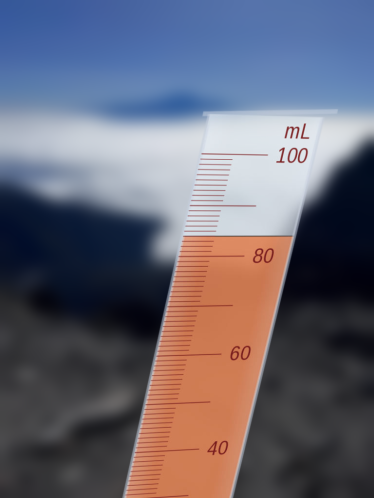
value=84 unit=mL
